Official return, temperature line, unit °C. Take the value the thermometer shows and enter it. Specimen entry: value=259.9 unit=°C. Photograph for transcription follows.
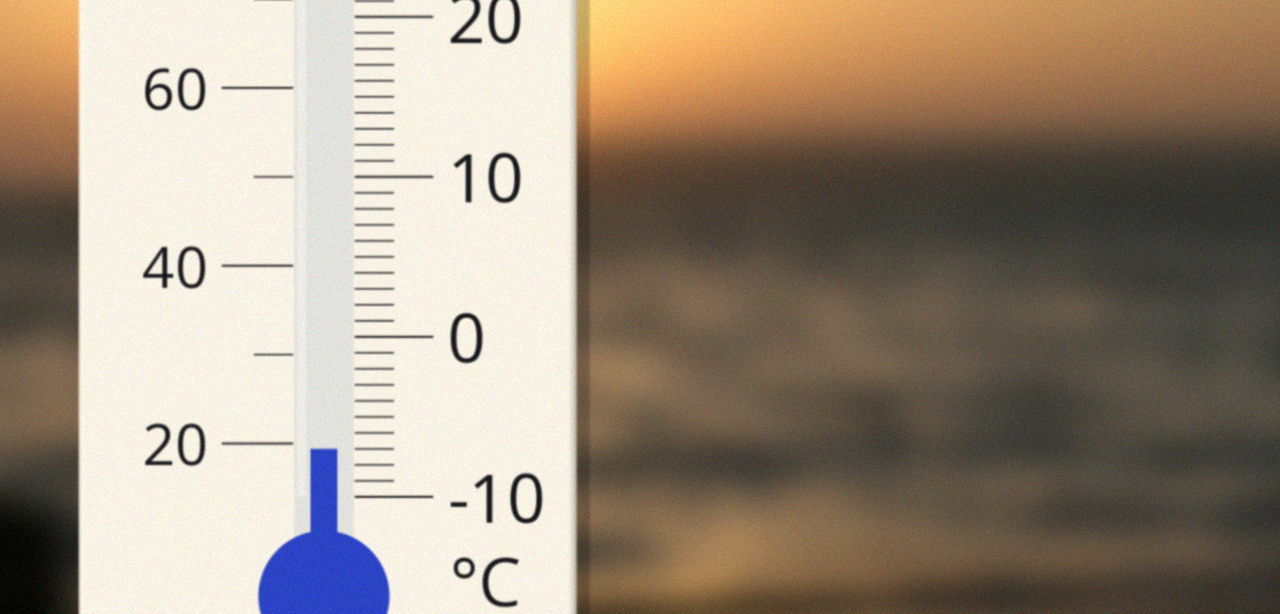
value=-7 unit=°C
